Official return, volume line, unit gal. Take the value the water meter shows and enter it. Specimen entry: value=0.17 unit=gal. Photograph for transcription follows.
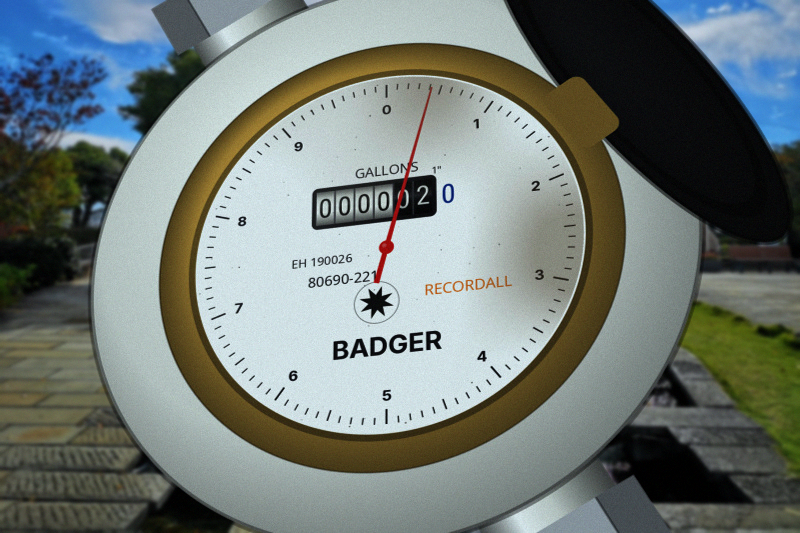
value=20.4 unit=gal
